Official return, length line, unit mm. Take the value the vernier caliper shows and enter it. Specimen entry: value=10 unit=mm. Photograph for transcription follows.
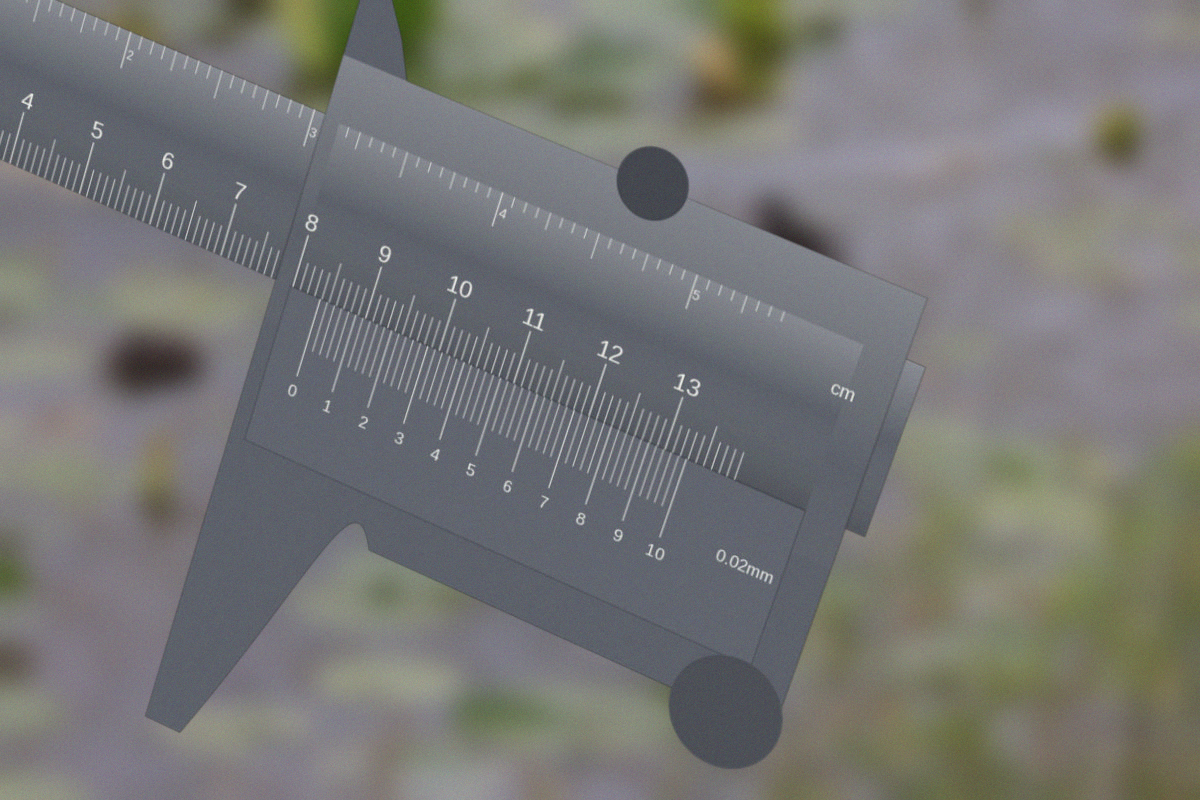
value=83.8 unit=mm
